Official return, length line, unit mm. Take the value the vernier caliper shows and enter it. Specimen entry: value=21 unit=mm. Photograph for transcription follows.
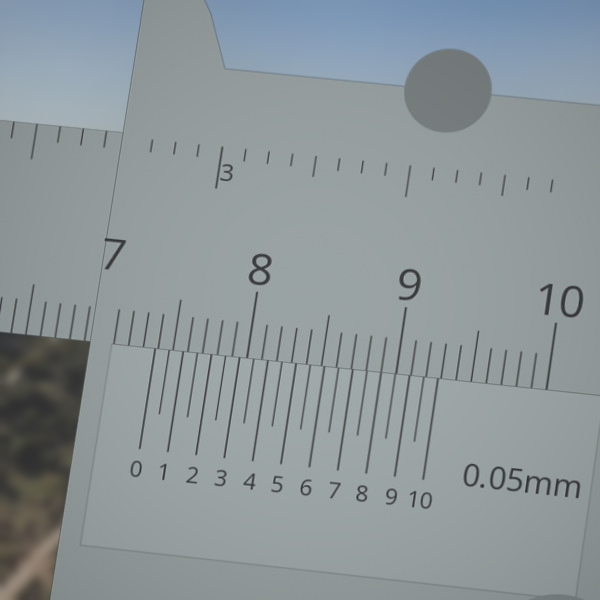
value=73.8 unit=mm
